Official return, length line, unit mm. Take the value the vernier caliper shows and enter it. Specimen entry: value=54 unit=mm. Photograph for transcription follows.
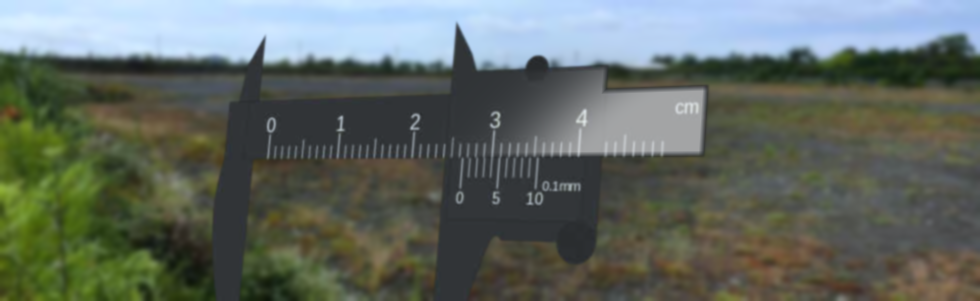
value=26.4 unit=mm
